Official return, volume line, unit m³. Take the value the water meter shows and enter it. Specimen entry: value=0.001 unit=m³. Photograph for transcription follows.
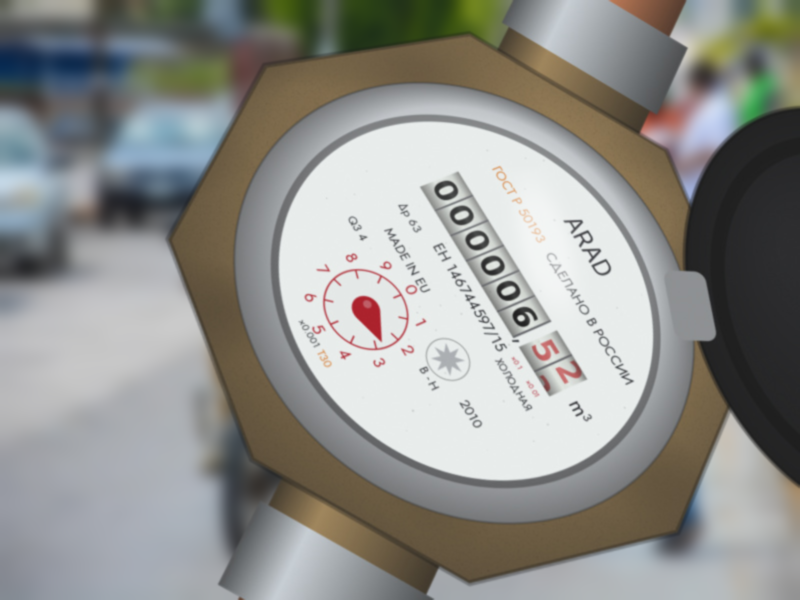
value=6.522 unit=m³
